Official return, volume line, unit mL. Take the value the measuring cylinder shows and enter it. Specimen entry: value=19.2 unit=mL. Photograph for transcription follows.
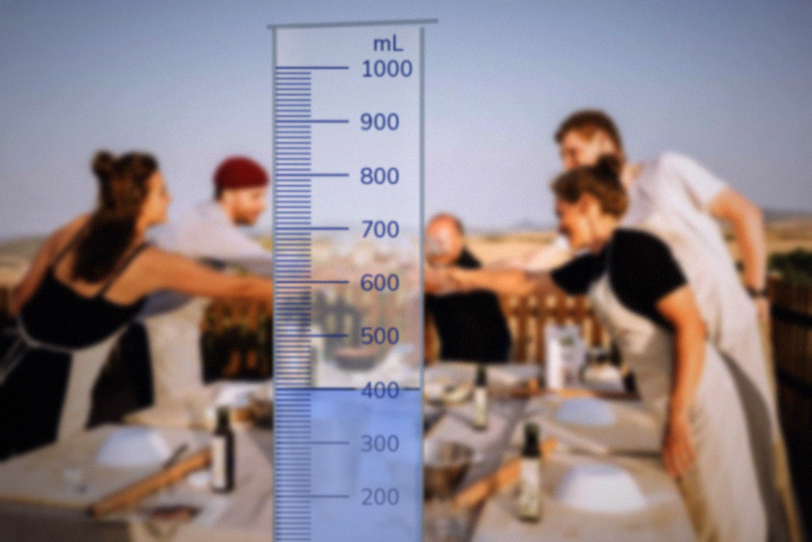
value=400 unit=mL
